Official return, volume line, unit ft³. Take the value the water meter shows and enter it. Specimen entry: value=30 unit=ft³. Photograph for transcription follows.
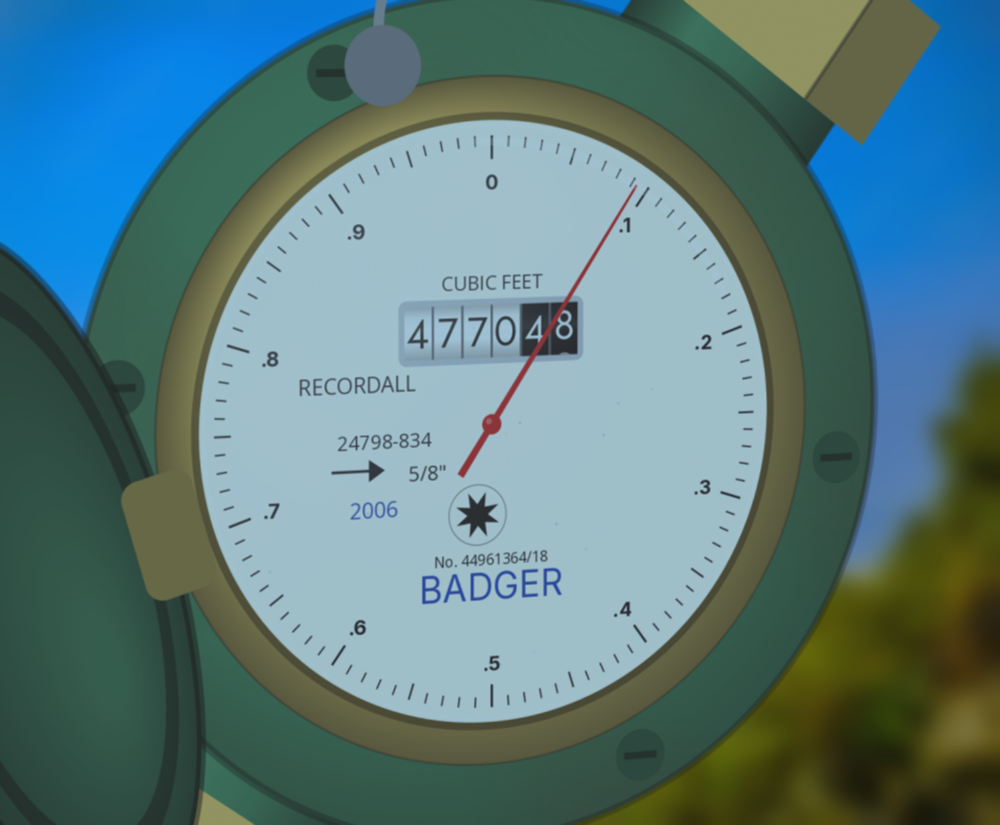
value=477048.09 unit=ft³
